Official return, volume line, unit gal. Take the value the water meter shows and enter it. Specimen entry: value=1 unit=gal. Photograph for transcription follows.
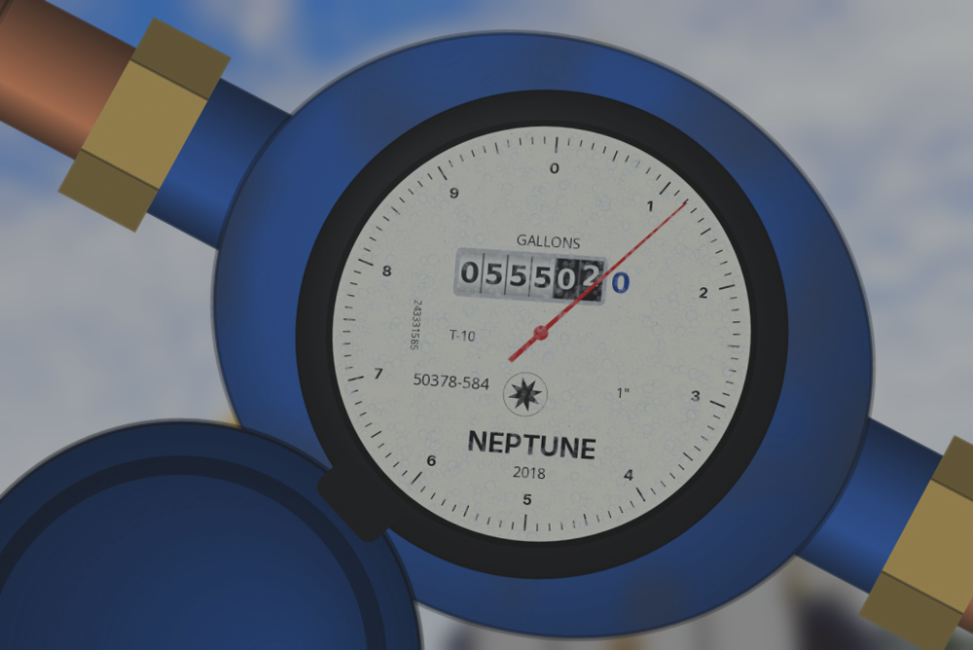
value=555021.2 unit=gal
